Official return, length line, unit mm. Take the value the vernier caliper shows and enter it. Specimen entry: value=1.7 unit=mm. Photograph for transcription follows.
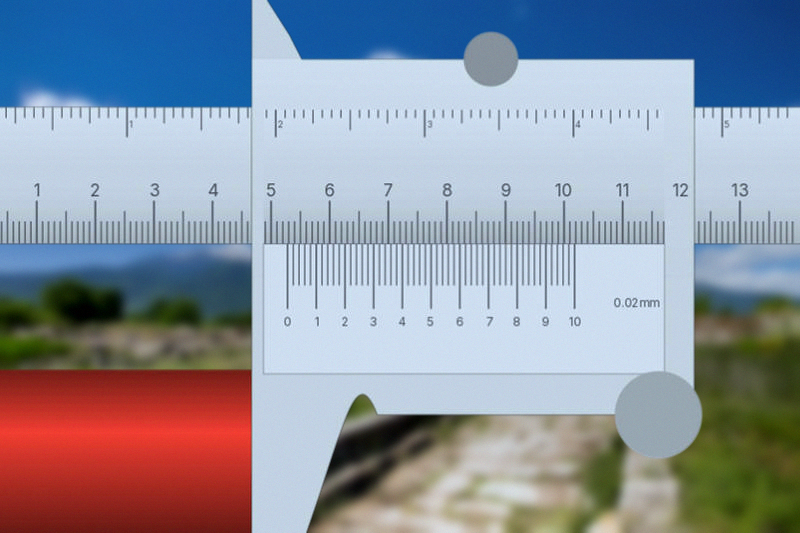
value=52.8 unit=mm
